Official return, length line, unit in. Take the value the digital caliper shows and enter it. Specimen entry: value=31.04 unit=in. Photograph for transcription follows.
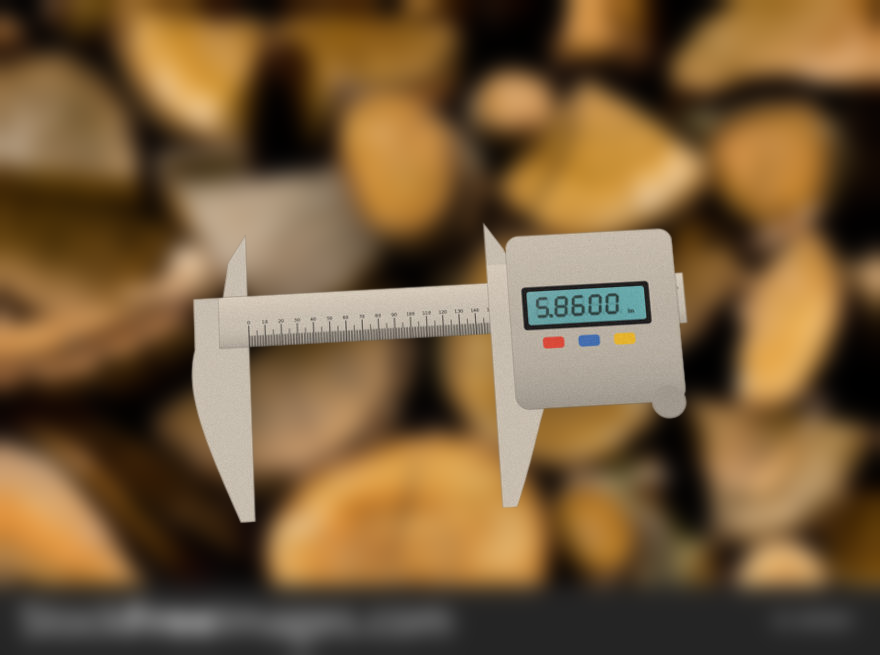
value=5.8600 unit=in
